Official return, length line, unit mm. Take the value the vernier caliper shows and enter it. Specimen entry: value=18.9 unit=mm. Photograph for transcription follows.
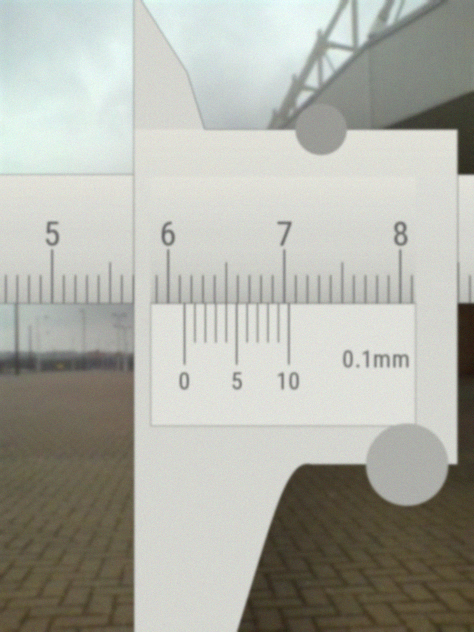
value=61.4 unit=mm
